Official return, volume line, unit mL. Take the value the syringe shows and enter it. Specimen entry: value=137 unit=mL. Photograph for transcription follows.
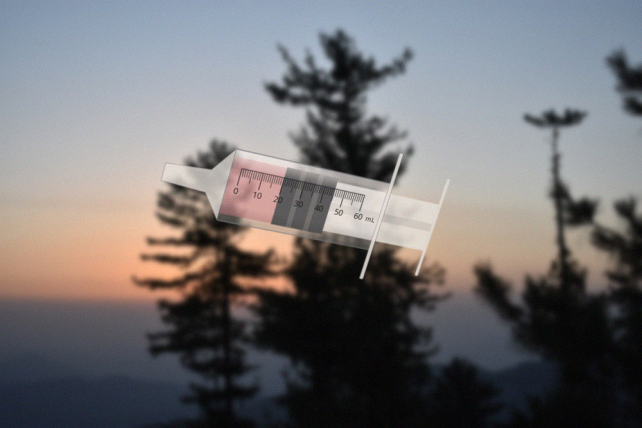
value=20 unit=mL
